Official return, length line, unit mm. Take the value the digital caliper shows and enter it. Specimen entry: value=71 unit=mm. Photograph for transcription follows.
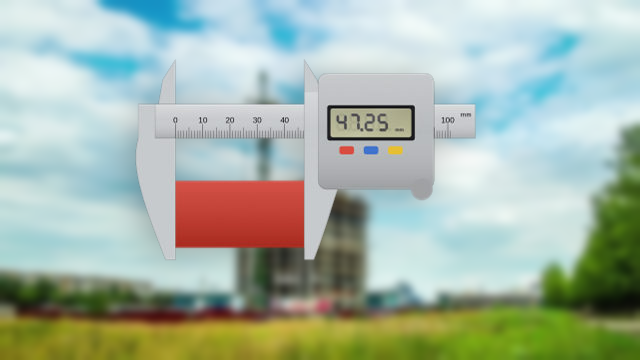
value=47.25 unit=mm
